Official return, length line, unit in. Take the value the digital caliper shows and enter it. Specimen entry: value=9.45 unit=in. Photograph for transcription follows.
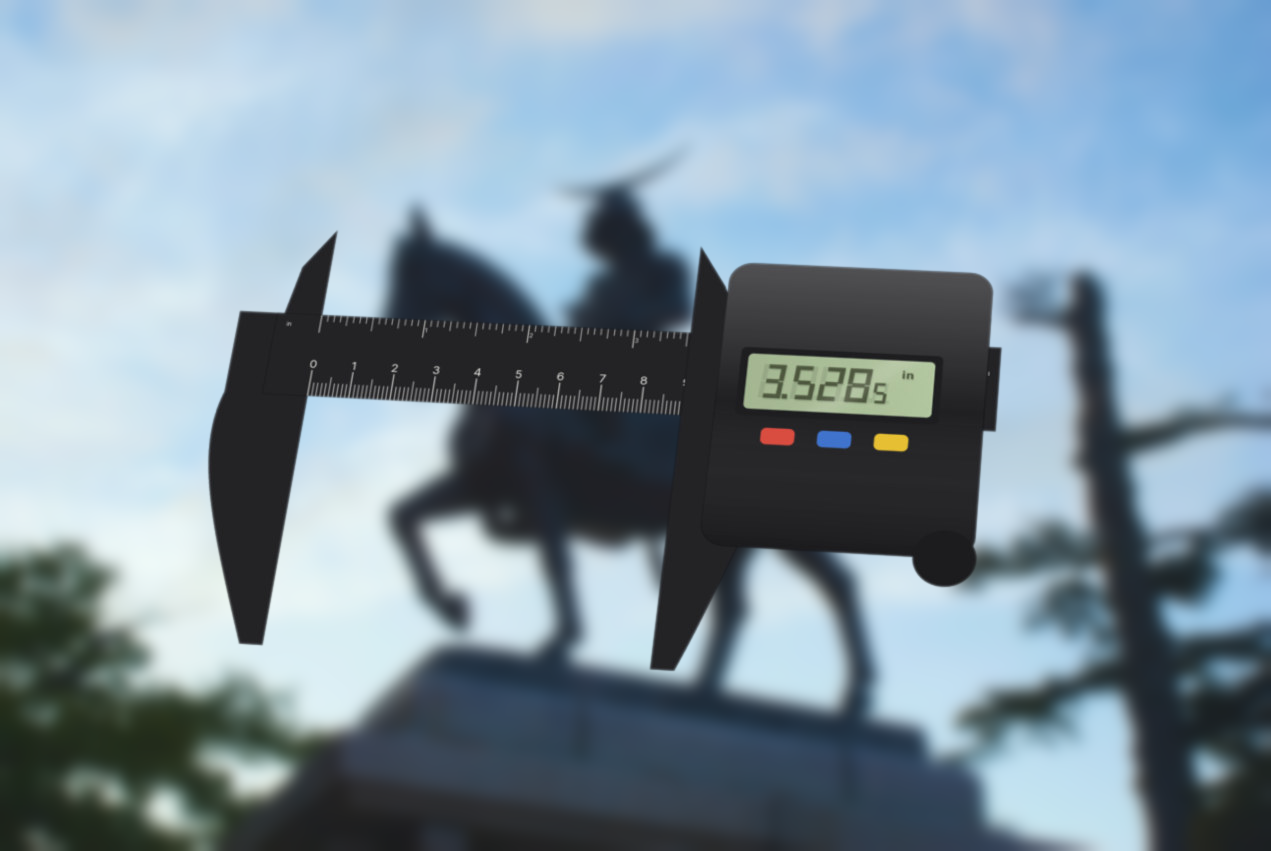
value=3.5285 unit=in
